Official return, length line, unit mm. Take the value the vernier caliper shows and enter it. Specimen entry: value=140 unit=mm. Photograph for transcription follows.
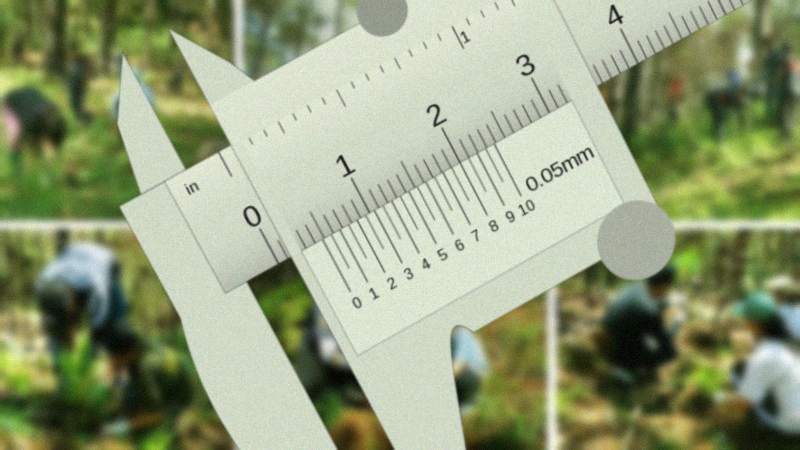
value=4.8 unit=mm
